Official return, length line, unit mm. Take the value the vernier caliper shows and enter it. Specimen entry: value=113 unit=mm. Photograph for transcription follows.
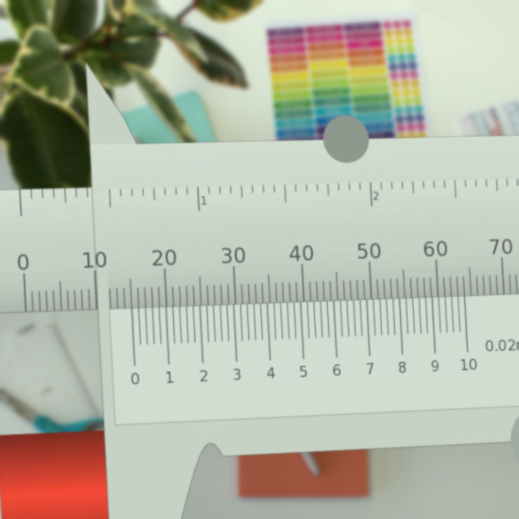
value=15.0 unit=mm
